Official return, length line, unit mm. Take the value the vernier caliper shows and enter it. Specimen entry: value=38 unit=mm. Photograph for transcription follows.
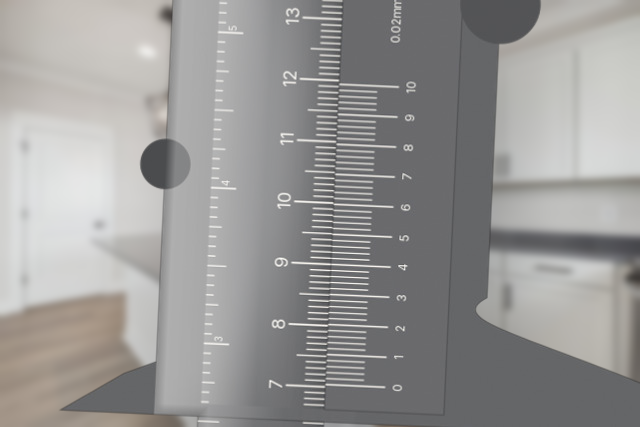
value=70.4 unit=mm
